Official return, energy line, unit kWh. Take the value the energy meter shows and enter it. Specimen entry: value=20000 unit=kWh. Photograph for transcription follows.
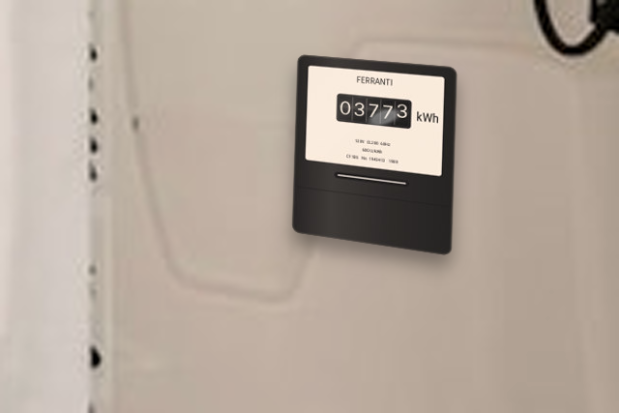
value=3773 unit=kWh
